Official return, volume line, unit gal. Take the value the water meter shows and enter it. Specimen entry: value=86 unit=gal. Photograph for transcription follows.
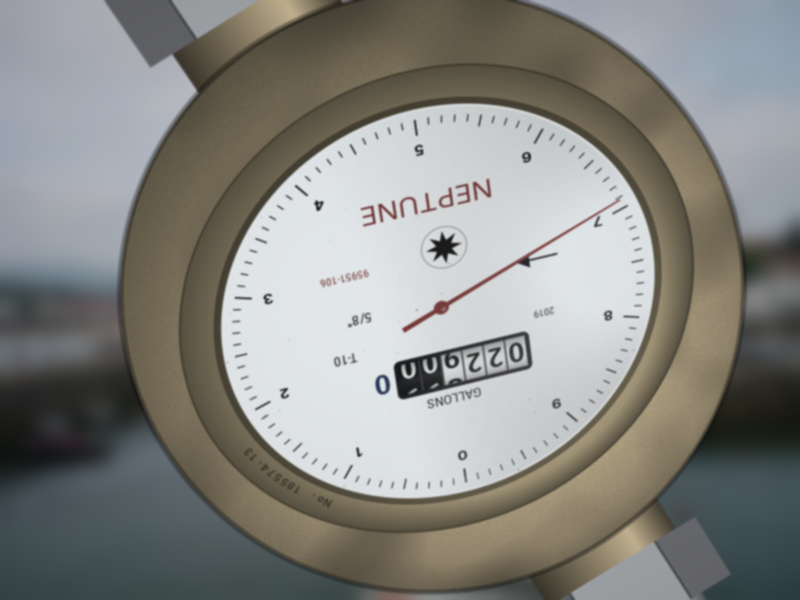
value=228996.9 unit=gal
